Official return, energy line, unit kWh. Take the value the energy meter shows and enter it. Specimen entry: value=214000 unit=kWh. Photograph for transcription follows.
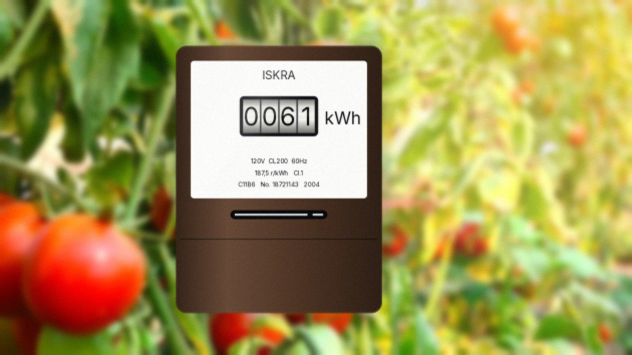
value=61 unit=kWh
